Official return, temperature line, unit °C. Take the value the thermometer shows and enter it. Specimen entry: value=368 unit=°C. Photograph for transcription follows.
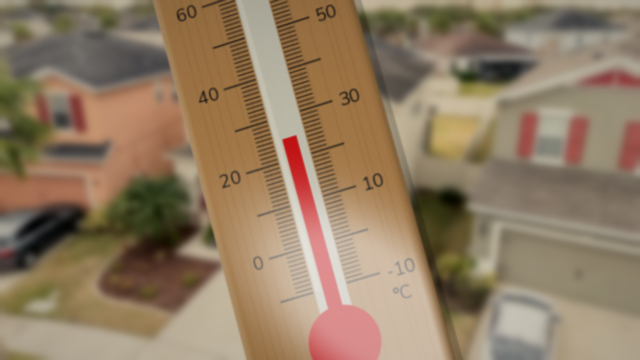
value=25 unit=°C
